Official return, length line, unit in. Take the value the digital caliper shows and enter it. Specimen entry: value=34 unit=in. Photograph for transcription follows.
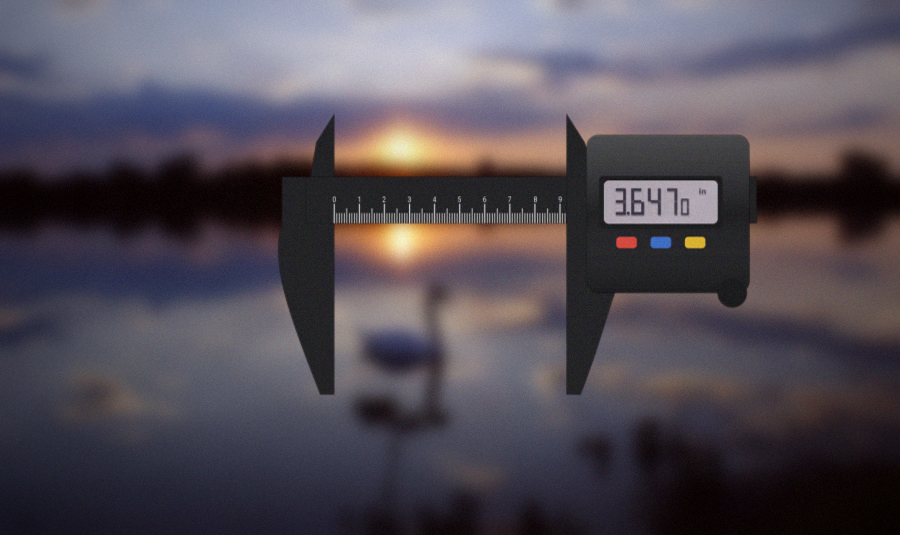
value=3.6470 unit=in
